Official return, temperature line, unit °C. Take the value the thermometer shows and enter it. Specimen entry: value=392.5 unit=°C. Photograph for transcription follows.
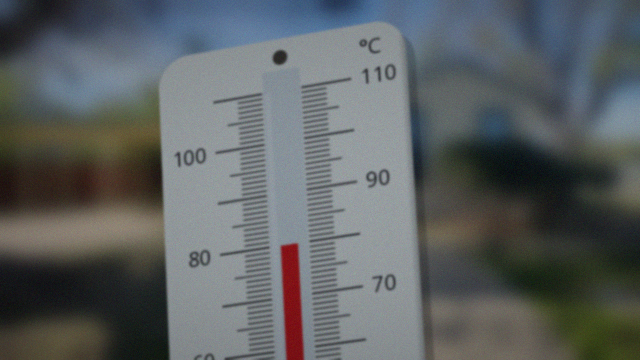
value=80 unit=°C
